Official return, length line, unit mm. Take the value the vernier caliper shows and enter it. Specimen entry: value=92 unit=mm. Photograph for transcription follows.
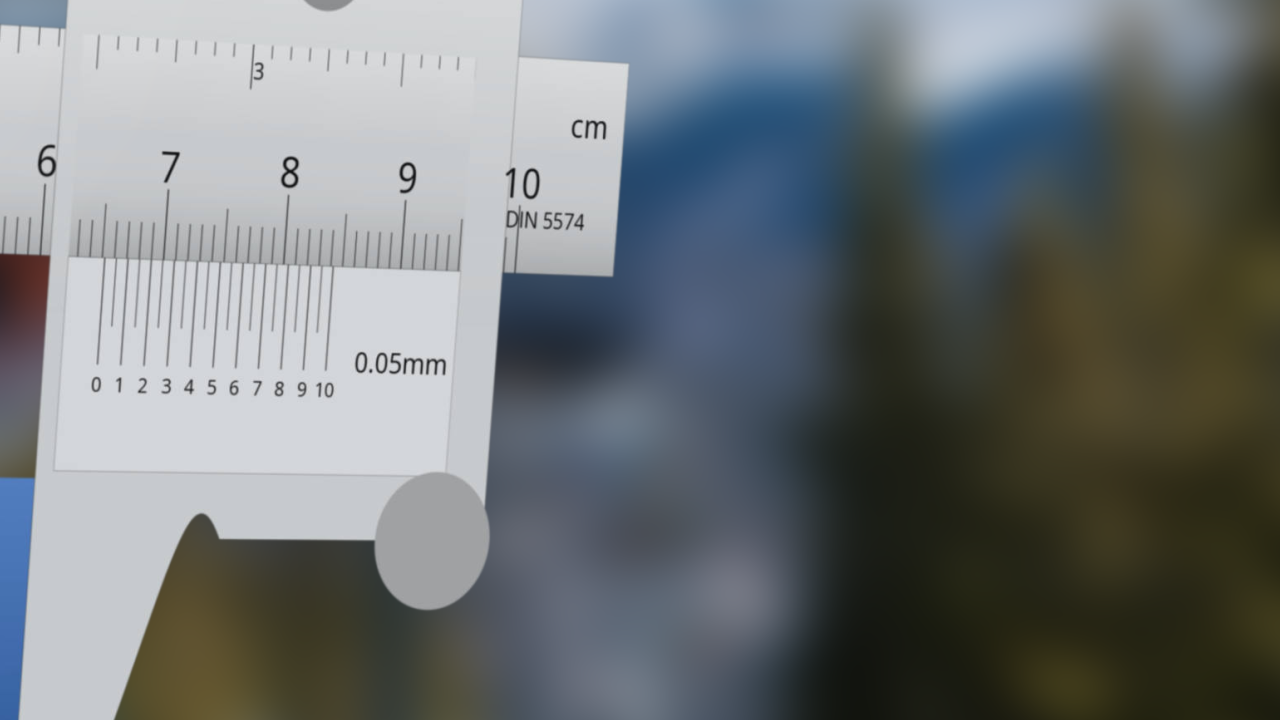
value=65.2 unit=mm
